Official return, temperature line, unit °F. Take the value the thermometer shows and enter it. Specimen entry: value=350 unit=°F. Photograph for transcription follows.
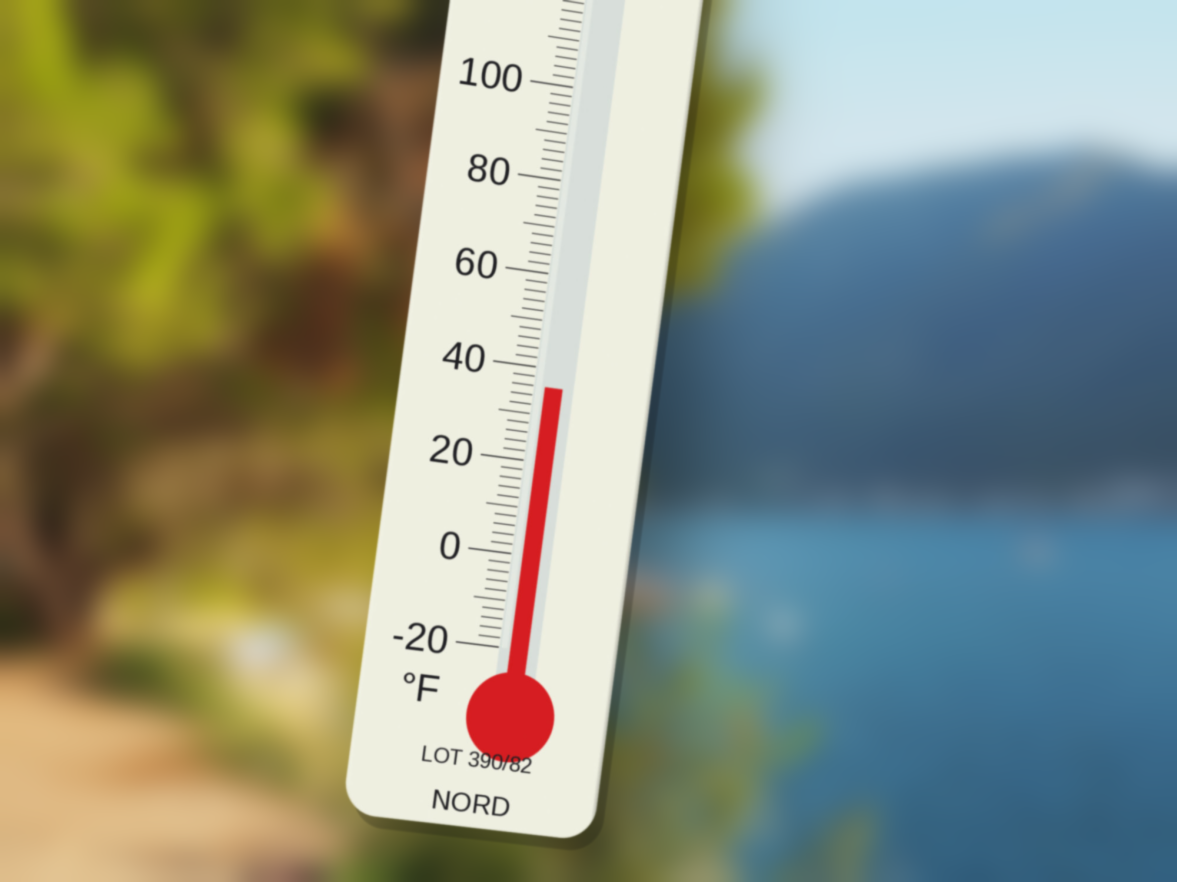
value=36 unit=°F
